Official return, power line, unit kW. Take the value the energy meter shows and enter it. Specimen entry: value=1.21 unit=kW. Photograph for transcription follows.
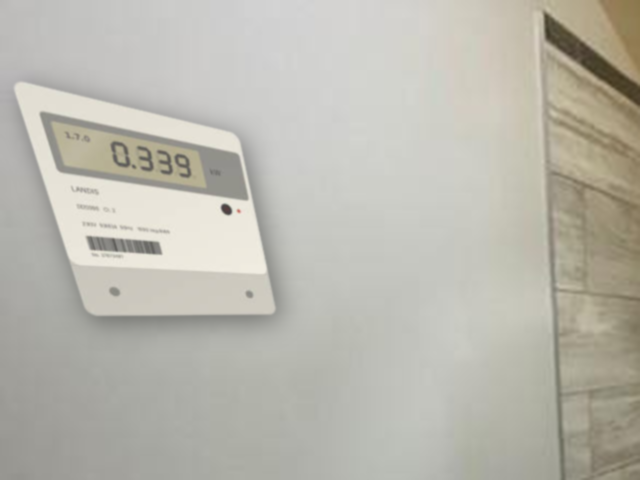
value=0.339 unit=kW
